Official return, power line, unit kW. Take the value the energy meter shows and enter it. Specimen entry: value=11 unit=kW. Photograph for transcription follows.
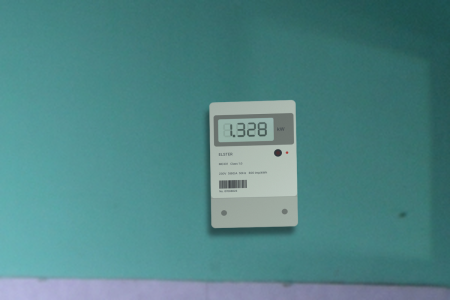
value=1.328 unit=kW
